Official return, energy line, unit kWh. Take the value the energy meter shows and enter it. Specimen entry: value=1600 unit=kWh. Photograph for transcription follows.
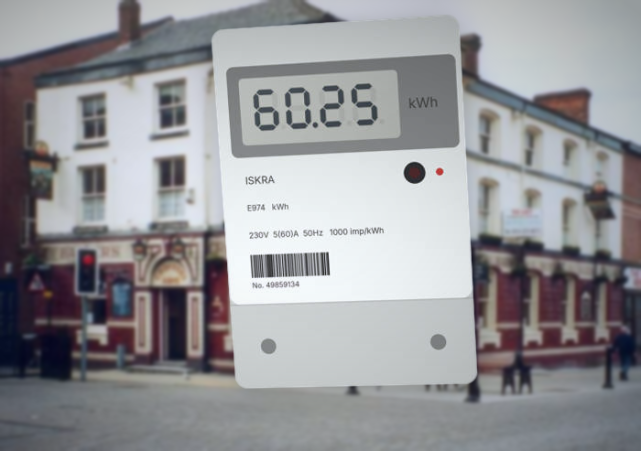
value=60.25 unit=kWh
